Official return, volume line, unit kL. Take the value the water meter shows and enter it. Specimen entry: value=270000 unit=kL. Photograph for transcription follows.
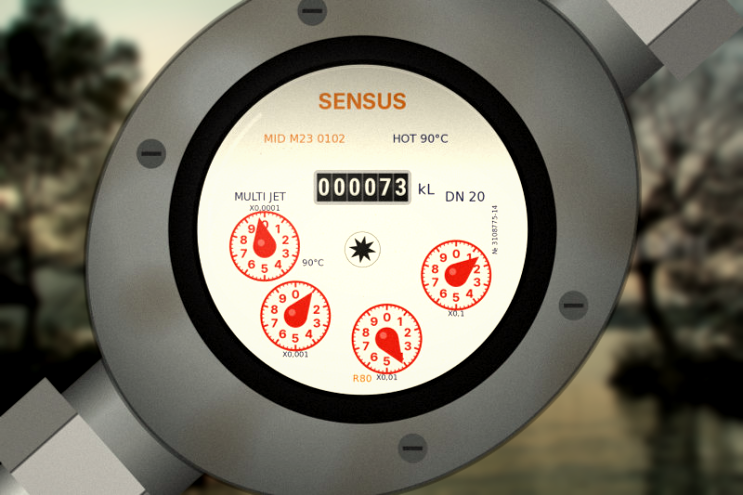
value=73.1409 unit=kL
